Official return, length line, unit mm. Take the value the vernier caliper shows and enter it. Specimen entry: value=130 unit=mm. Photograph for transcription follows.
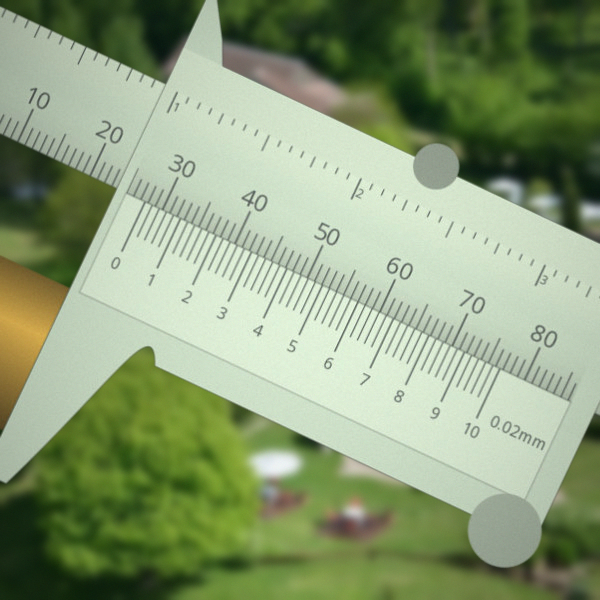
value=27.6 unit=mm
